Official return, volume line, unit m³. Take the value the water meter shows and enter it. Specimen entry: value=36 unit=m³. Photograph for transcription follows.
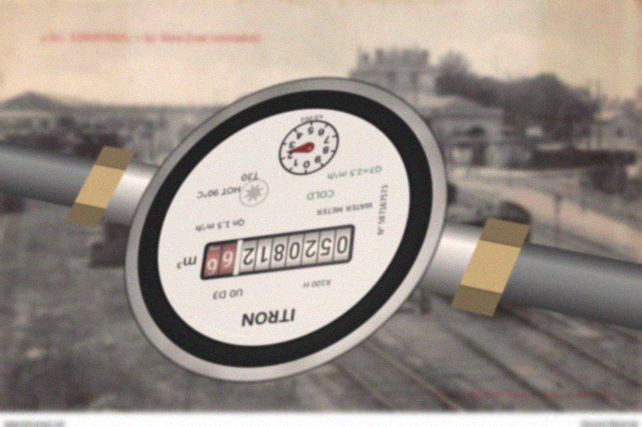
value=520812.662 unit=m³
